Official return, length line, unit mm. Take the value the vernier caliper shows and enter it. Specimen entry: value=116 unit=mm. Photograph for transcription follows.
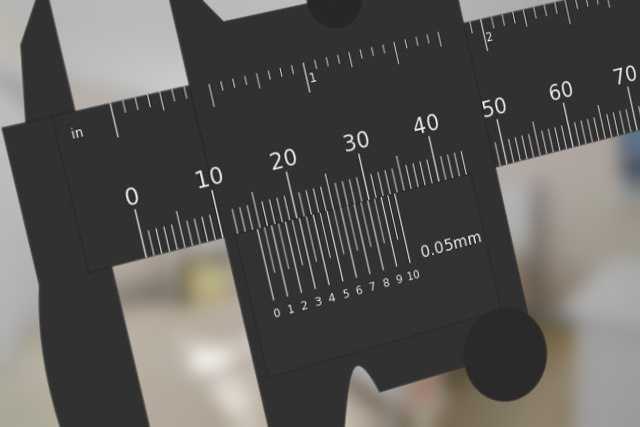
value=14.6 unit=mm
